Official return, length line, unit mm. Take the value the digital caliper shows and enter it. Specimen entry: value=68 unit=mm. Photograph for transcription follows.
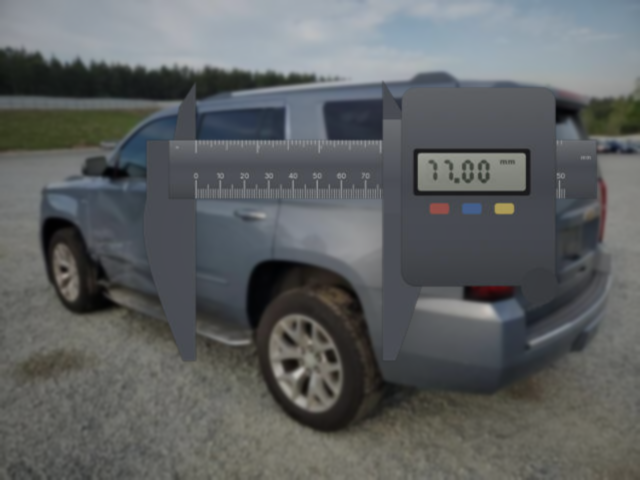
value=77.00 unit=mm
